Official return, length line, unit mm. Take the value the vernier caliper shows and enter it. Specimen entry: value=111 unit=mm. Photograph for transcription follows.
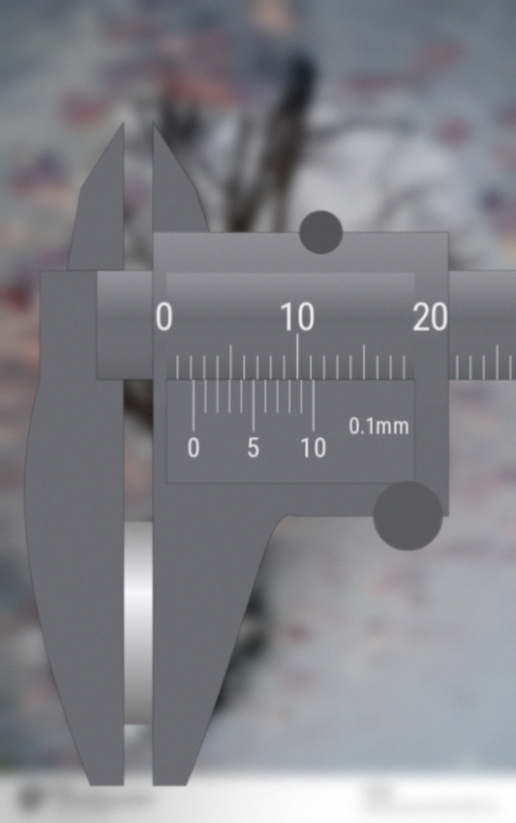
value=2.2 unit=mm
